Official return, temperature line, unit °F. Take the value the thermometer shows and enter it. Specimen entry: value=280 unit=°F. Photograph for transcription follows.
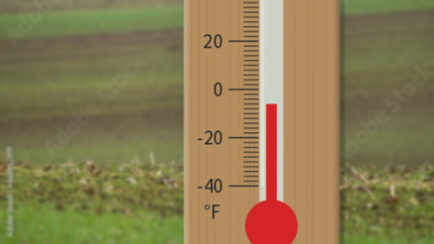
value=-6 unit=°F
